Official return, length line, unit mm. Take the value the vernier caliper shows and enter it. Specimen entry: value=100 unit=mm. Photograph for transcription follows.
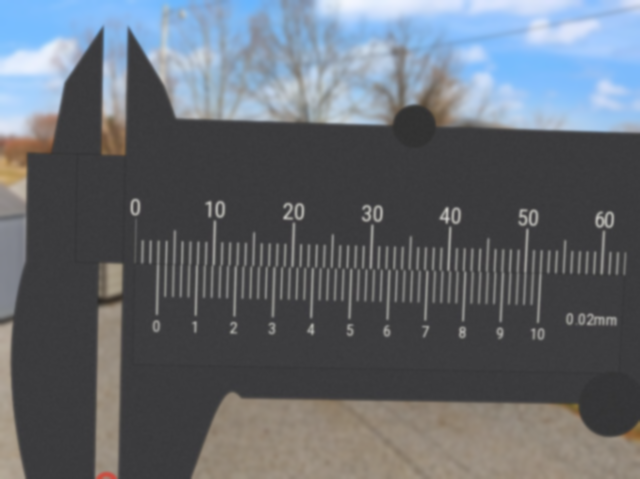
value=3.0 unit=mm
